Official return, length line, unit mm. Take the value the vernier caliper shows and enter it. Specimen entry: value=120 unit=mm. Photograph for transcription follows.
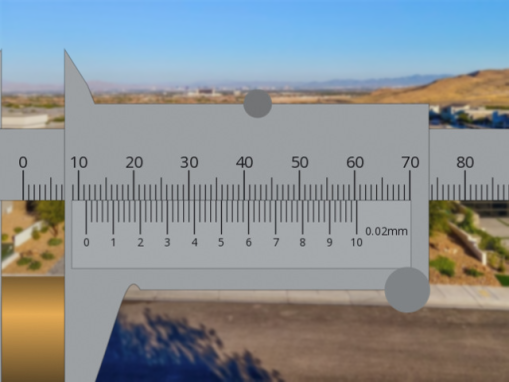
value=11.4 unit=mm
